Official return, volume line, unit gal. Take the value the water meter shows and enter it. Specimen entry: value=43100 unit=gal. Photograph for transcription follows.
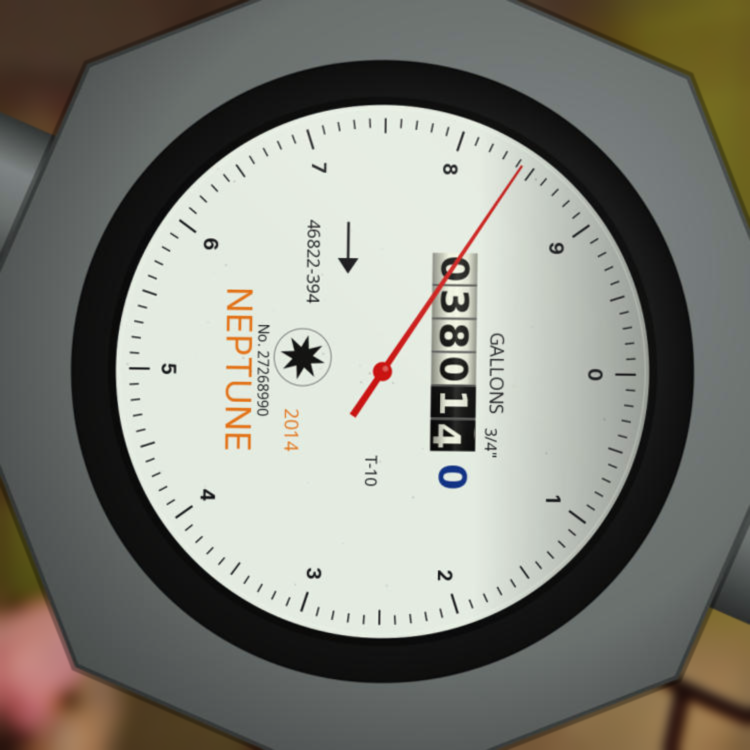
value=380138.4 unit=gal
